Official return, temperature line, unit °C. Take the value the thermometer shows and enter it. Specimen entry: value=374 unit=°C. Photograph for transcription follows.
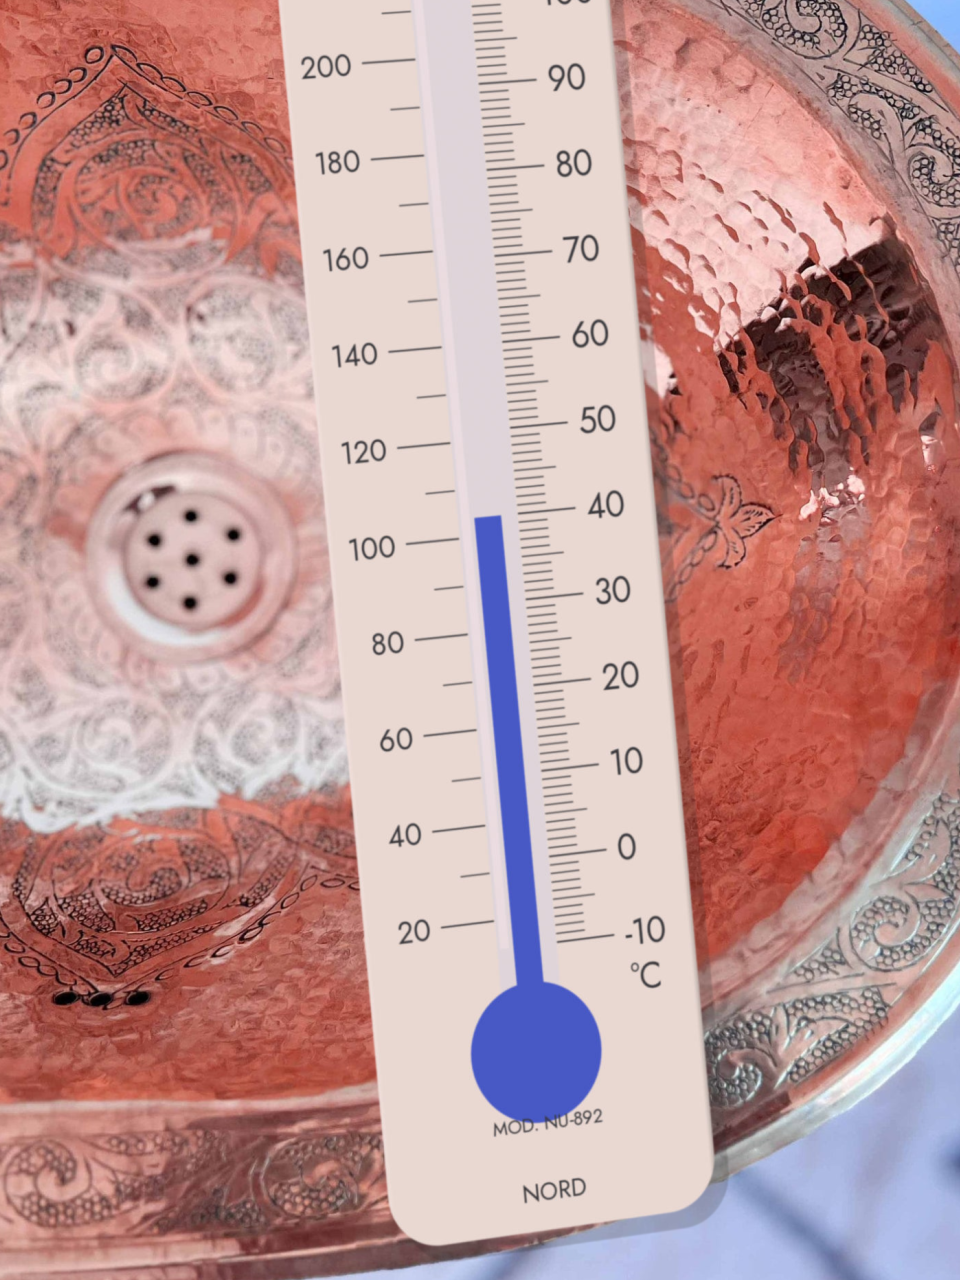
value=40 unit=°C
